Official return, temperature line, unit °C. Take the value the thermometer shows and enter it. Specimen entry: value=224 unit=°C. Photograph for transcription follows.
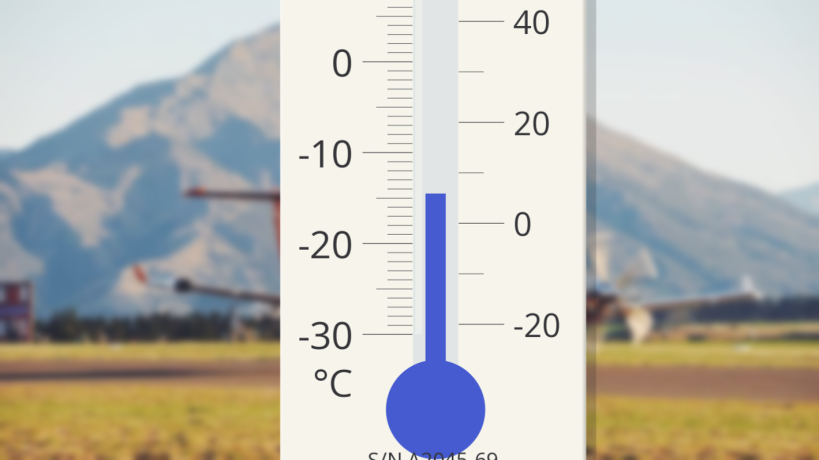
value=-14.5 unit=°C
